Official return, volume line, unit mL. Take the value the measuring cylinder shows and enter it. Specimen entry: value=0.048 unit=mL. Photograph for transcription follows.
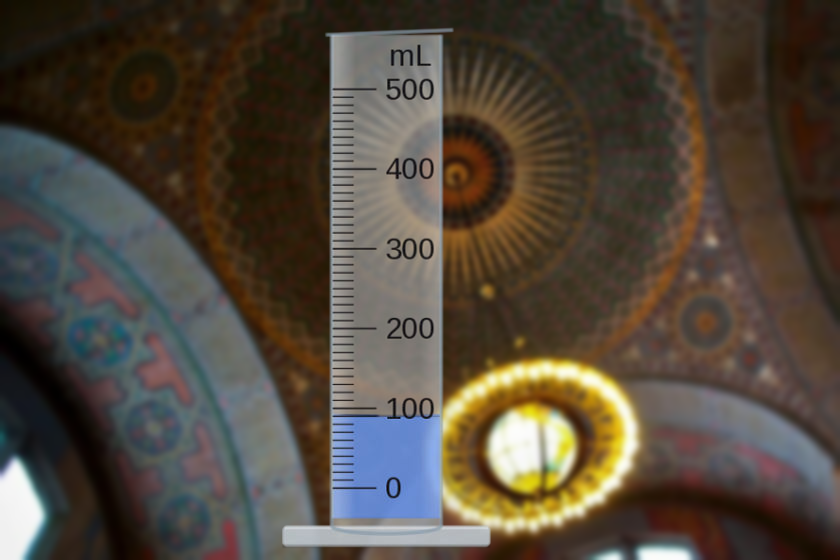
value=90 unit=mL
